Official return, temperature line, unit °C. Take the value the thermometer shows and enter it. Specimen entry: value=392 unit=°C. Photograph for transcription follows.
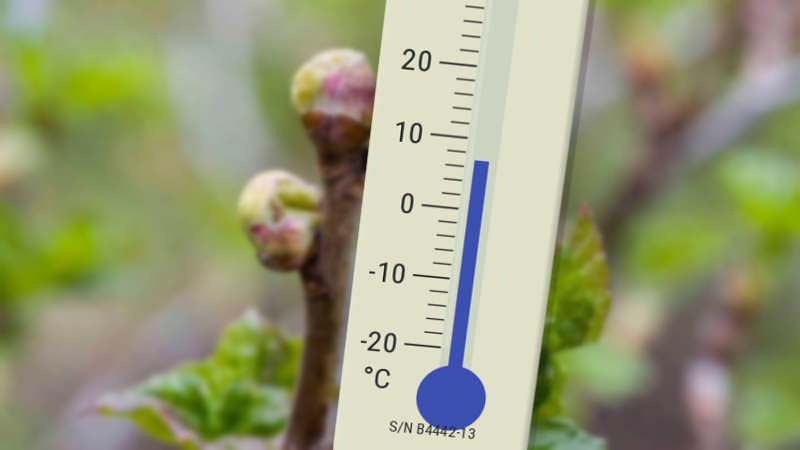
value=7 unit=°C
